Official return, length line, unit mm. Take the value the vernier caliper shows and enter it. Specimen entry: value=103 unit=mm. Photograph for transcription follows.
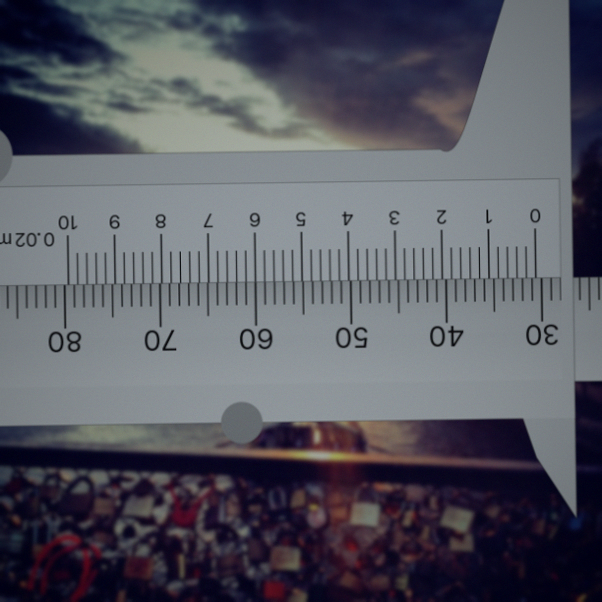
value=30.6 unit=mm
